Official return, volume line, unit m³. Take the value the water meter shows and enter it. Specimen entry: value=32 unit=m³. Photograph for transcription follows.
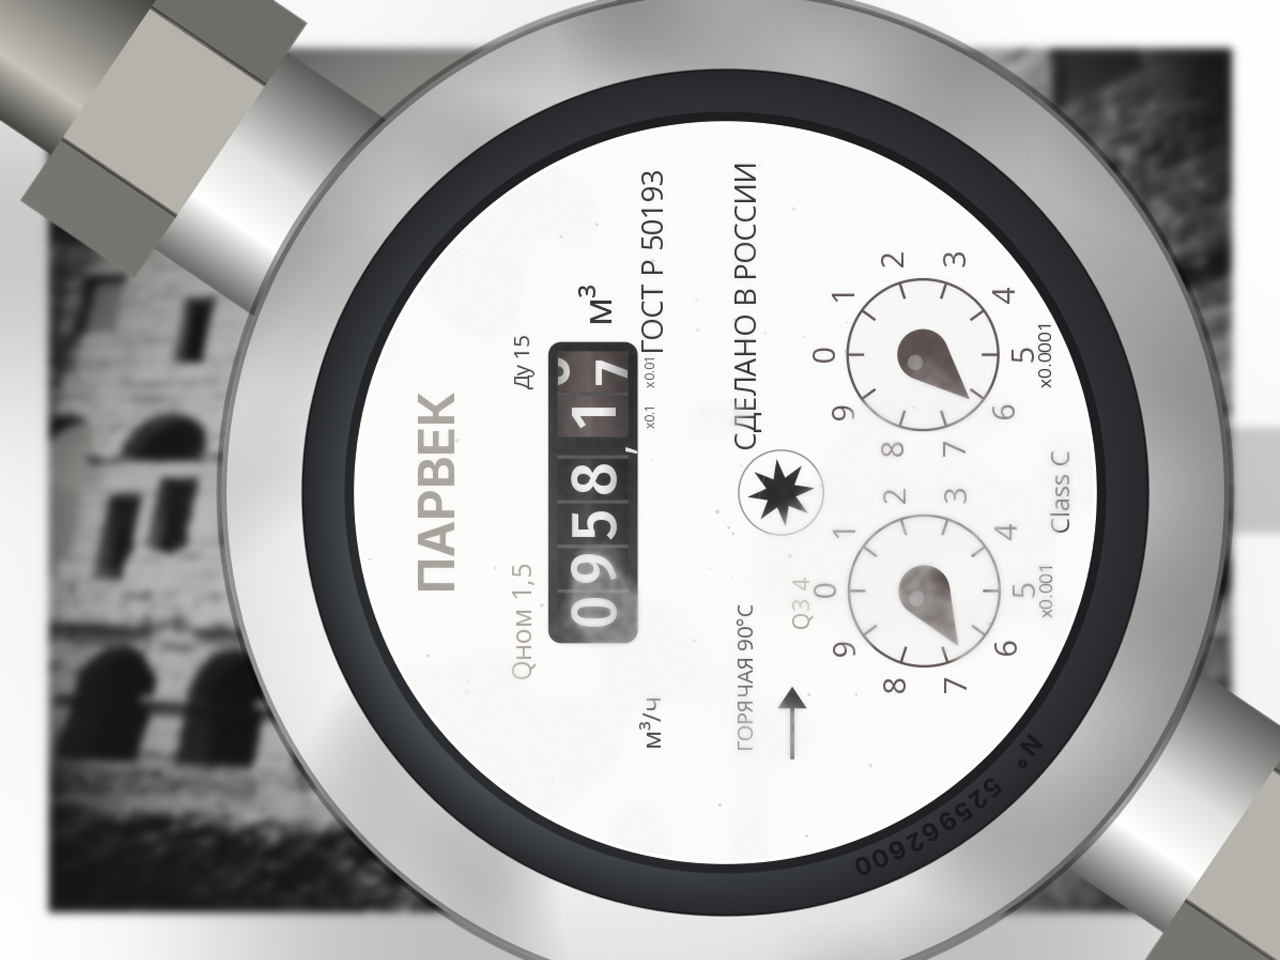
value=958.1666 unit=m³
